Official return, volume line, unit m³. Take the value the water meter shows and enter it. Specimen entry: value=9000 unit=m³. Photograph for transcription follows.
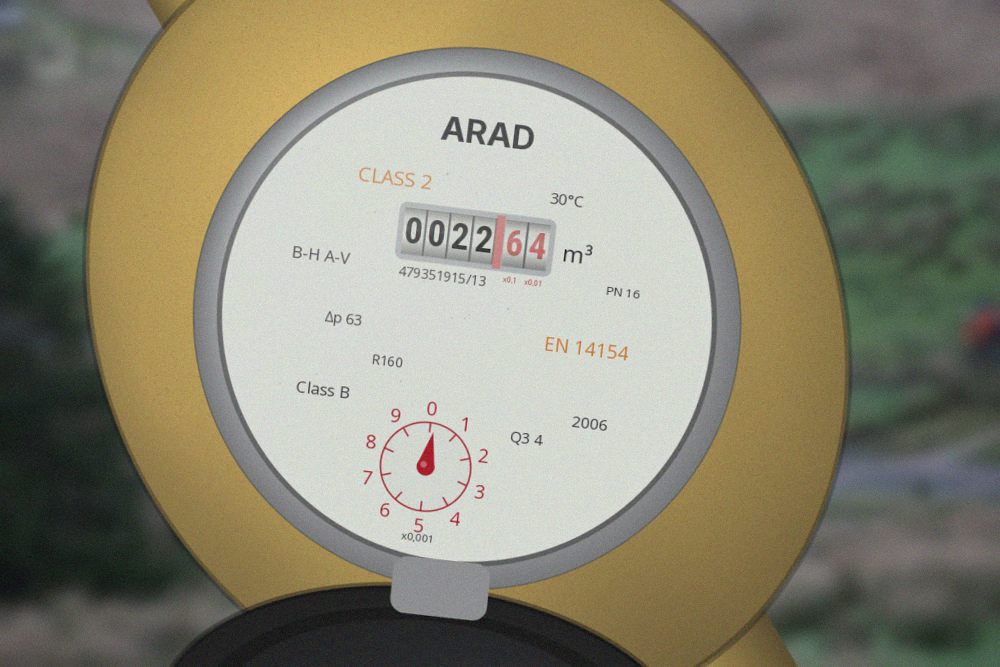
value=22.640 unit=m³
